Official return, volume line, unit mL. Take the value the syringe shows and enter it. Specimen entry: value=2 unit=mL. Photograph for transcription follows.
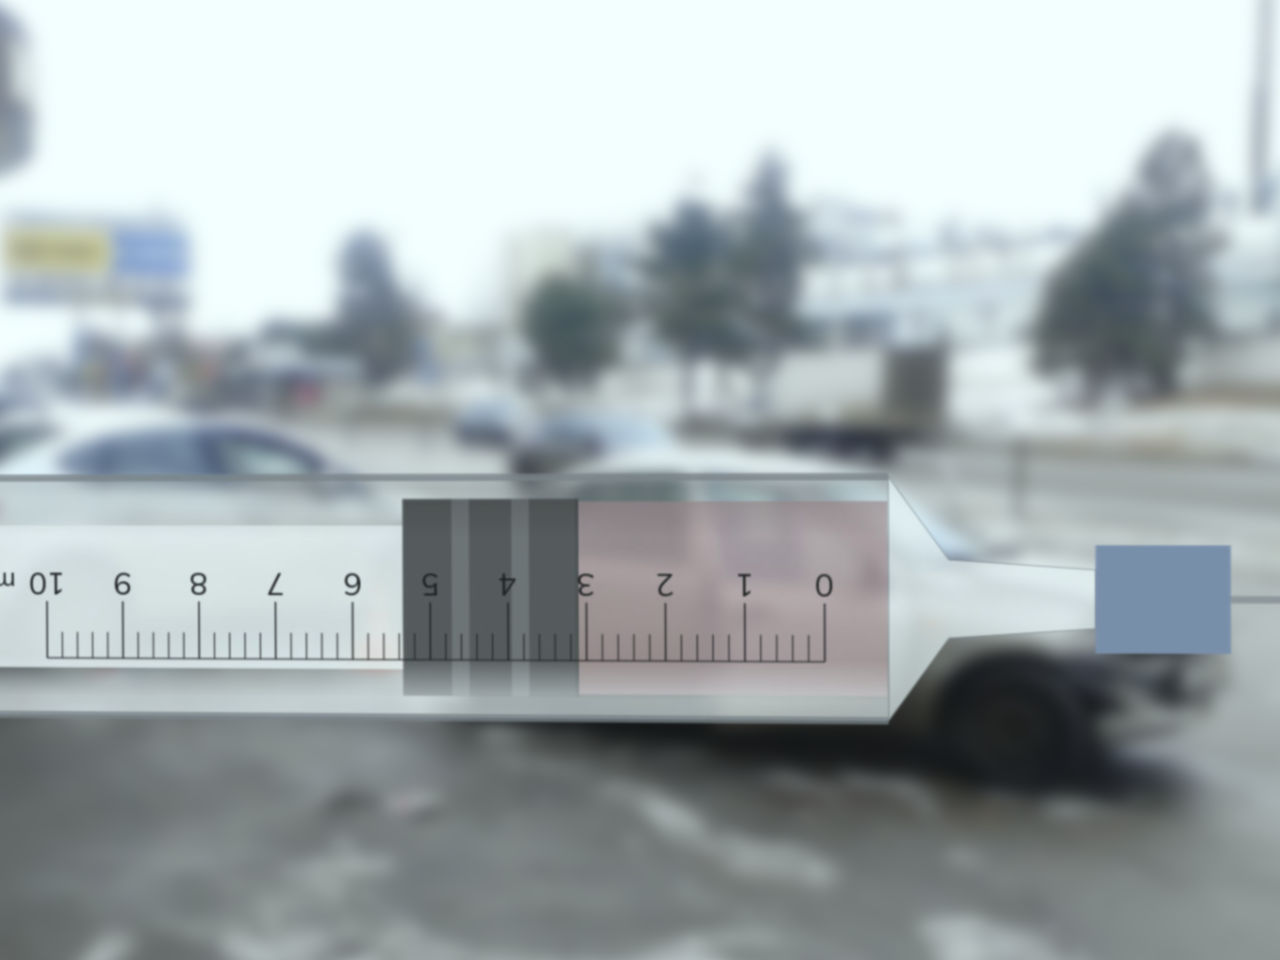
value=3.1 unit=mL
